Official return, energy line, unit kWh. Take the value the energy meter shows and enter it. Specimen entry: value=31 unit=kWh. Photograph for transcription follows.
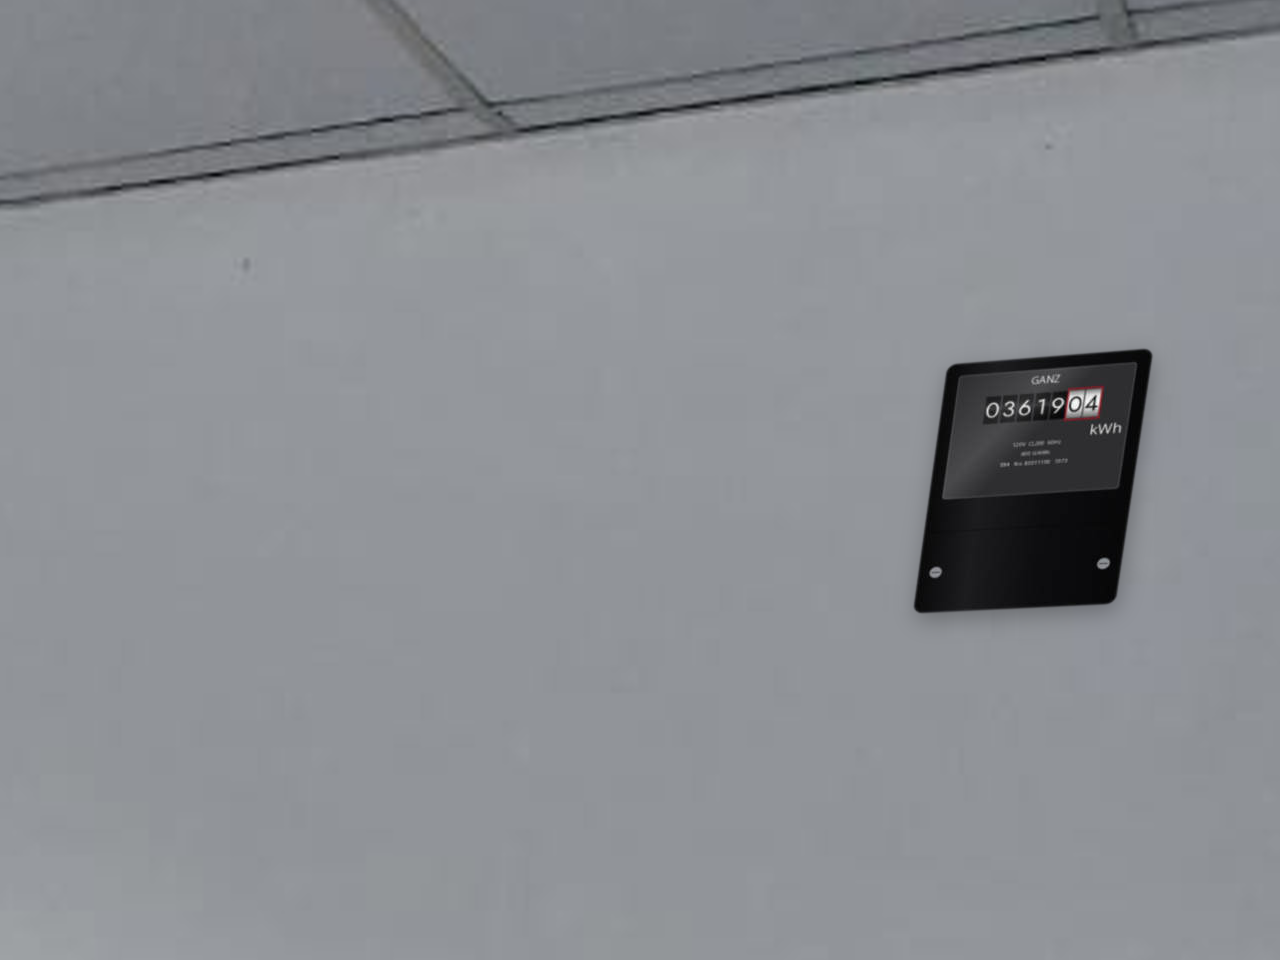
value=3619.04 unit=kWh
